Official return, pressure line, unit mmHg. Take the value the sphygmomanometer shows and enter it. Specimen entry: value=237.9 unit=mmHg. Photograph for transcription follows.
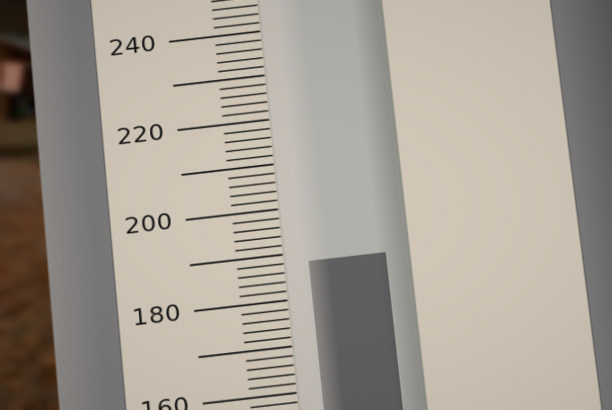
value=188 unit=mmHg
